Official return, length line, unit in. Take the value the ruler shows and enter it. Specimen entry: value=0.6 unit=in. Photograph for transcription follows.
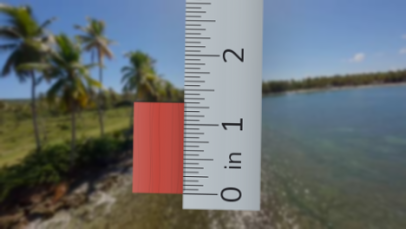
value=1.3125 unit=in
